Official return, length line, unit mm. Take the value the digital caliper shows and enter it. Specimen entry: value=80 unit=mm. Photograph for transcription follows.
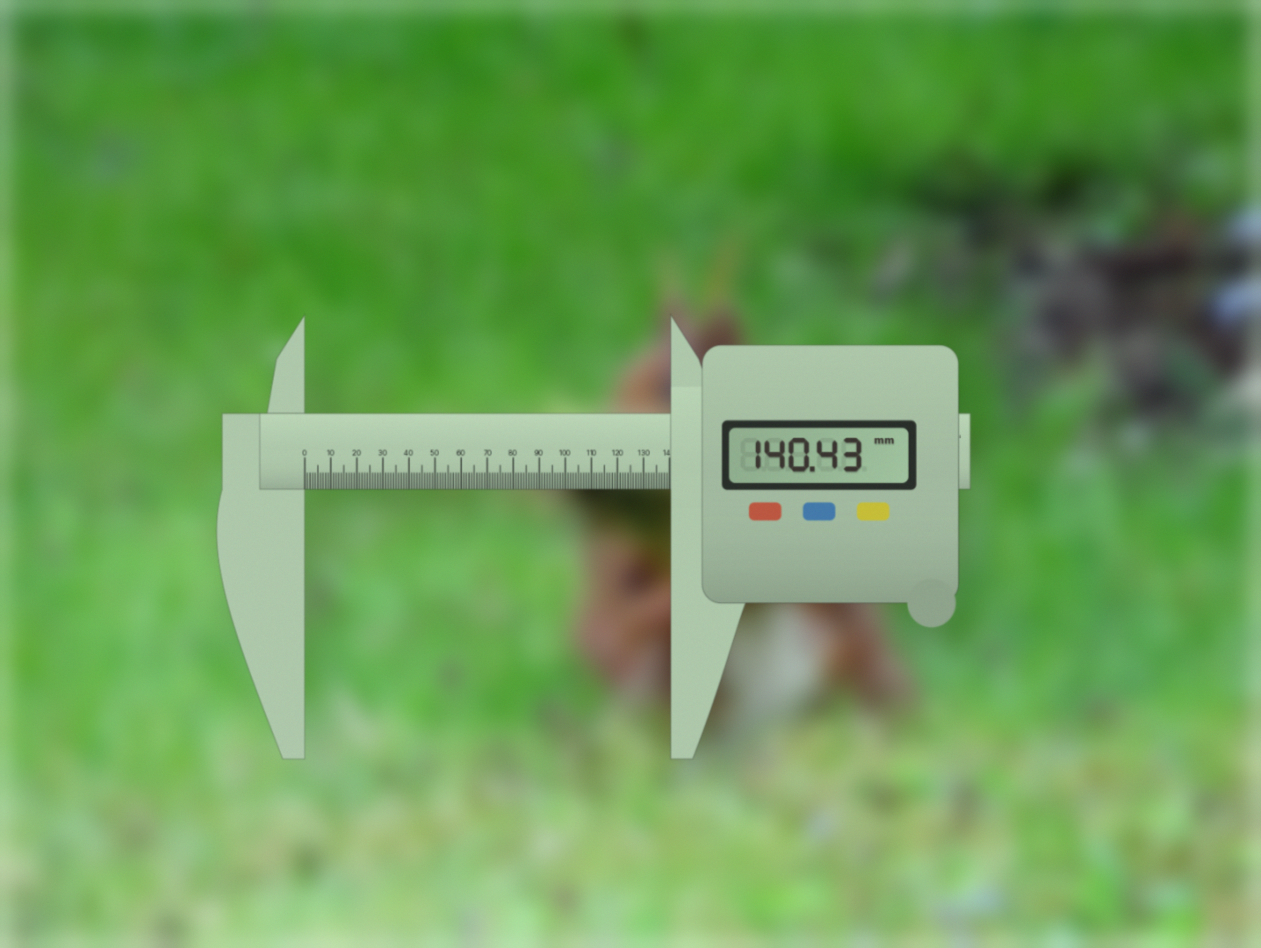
value=140.43 unit=mm
